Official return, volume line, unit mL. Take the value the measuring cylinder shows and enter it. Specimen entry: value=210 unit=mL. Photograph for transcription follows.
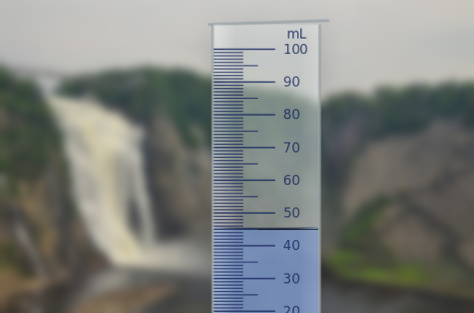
value=45 unit=mL
